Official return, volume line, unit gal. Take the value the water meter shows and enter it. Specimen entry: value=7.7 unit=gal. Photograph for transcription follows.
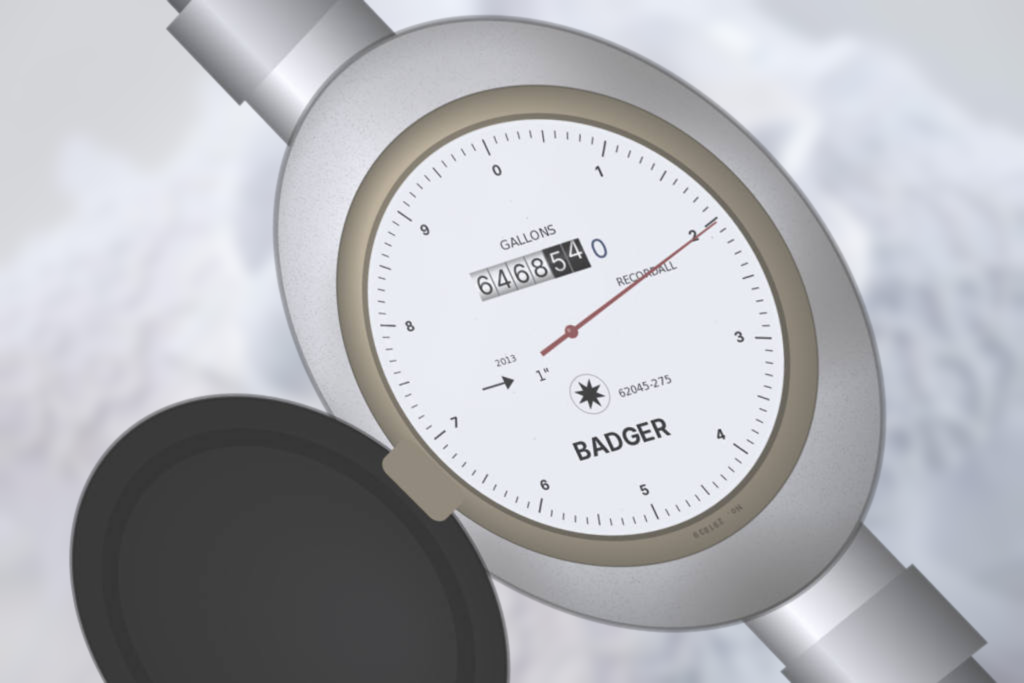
value=6468542.0 unit=gal
